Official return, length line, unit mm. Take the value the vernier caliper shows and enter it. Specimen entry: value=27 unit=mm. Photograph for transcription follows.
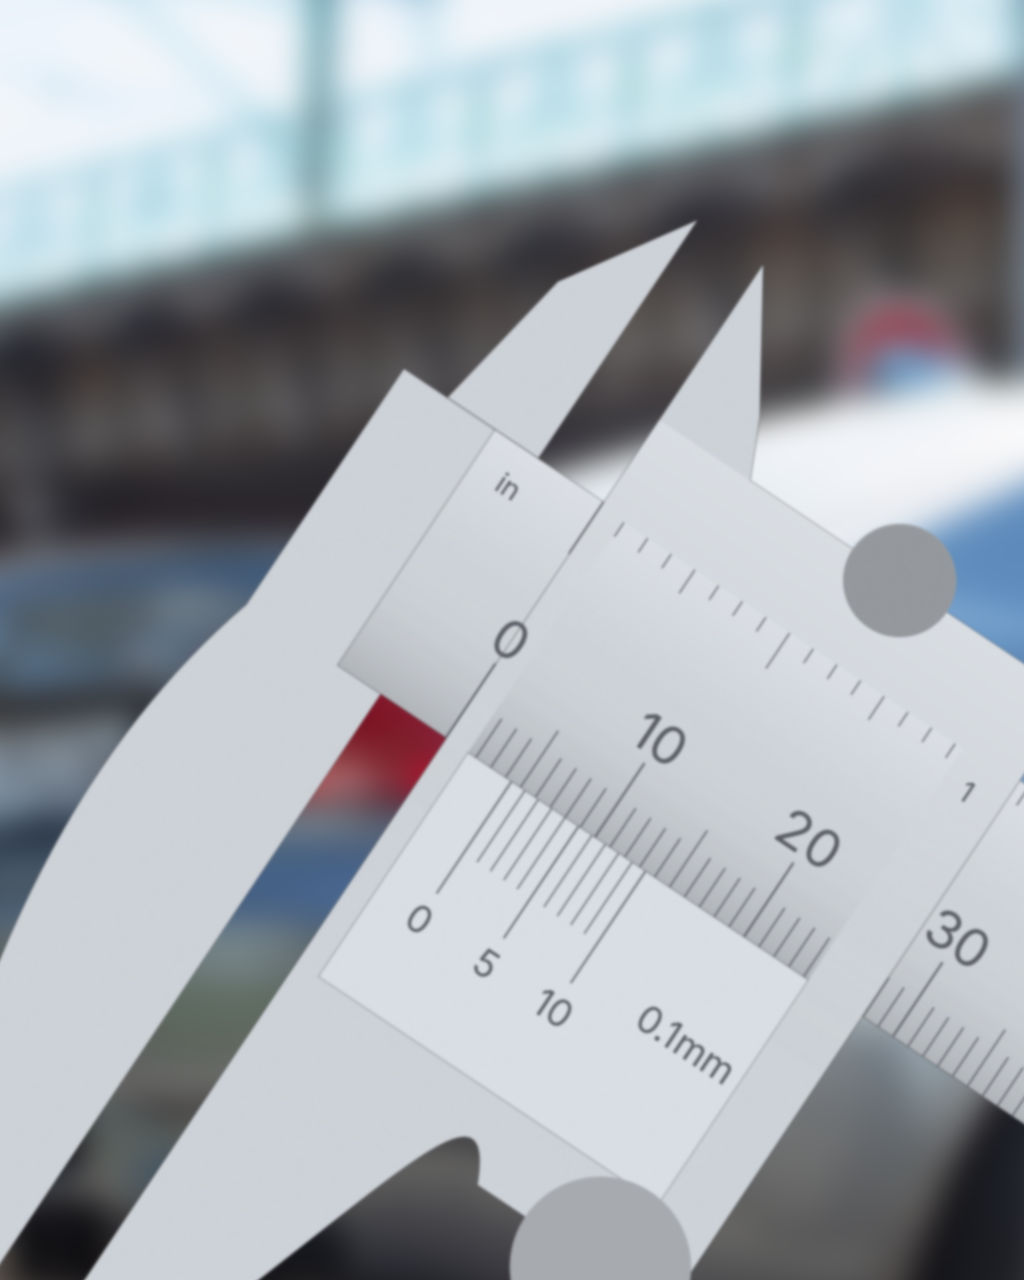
value=4.4 unit=mm
